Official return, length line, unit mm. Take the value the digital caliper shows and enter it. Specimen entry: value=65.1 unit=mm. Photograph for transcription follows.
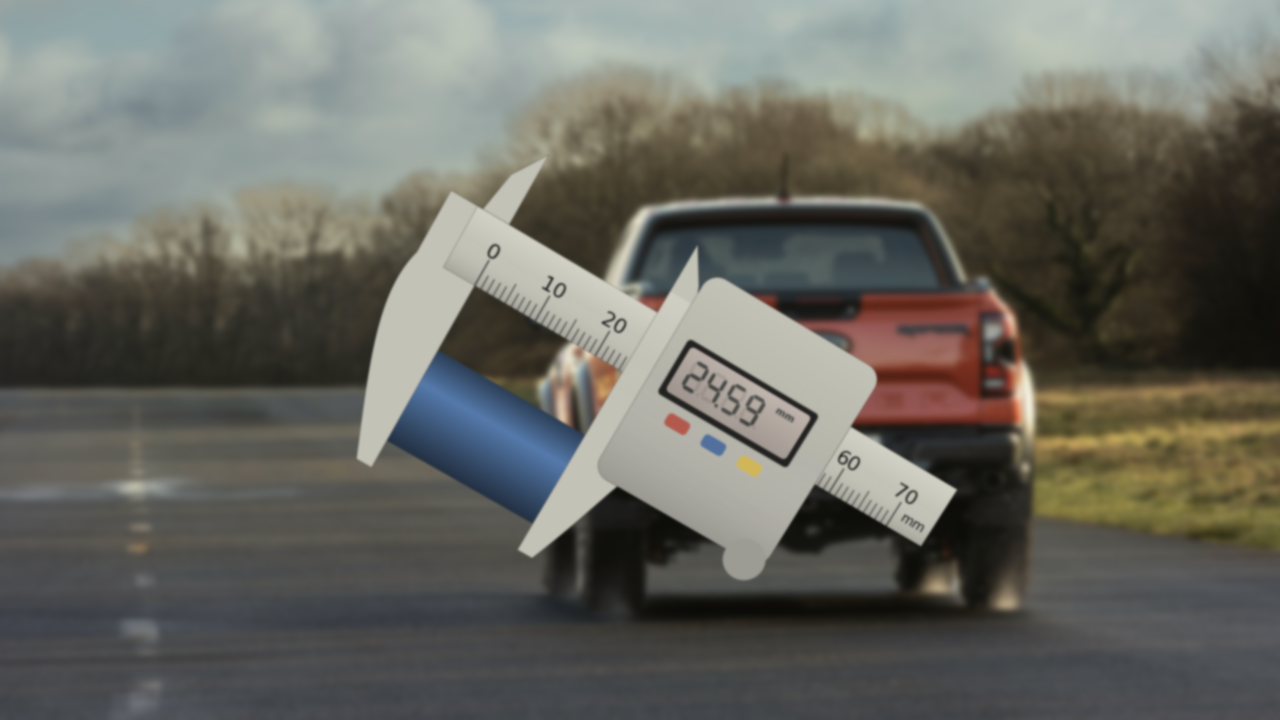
value=24.59 unit=mm
